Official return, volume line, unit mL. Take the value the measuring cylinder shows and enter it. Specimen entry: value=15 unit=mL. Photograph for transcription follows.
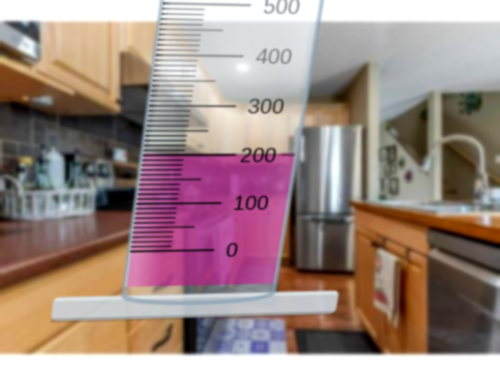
value=200 unit=mL
